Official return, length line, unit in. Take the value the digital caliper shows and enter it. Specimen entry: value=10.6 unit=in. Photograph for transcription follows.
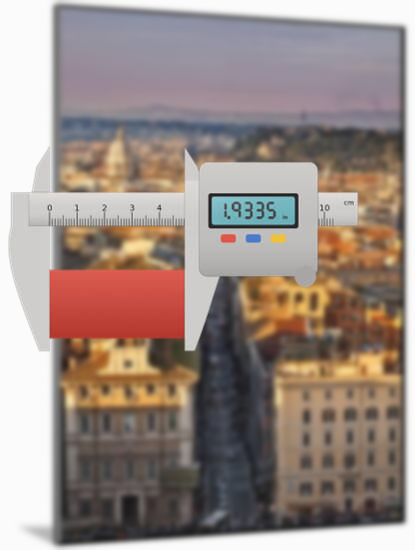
value=1.9335 unit=in
